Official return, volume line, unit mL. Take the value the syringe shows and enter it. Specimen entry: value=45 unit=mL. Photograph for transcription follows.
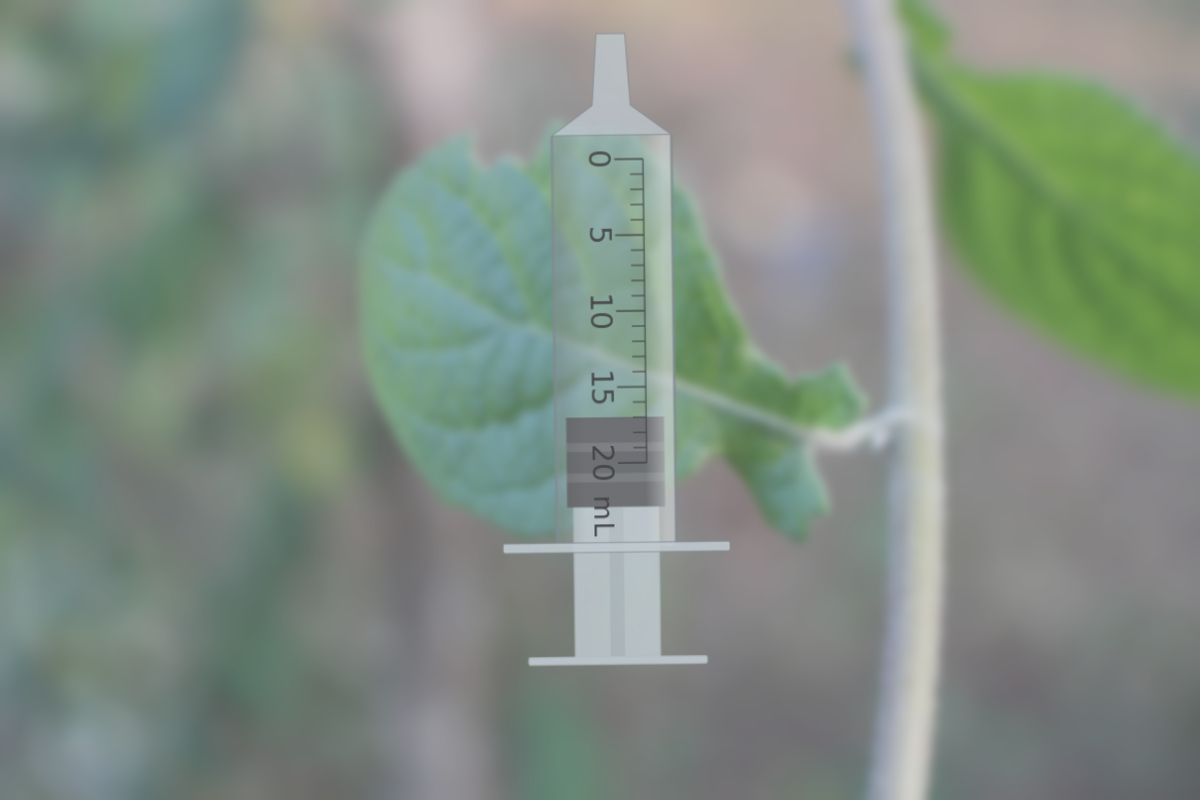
value=17 unit=mL
